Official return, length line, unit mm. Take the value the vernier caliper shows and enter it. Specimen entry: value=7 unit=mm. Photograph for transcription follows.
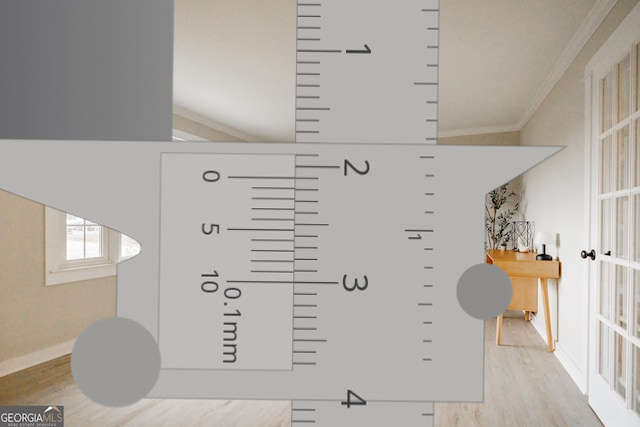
value=21.0 unit=mm
